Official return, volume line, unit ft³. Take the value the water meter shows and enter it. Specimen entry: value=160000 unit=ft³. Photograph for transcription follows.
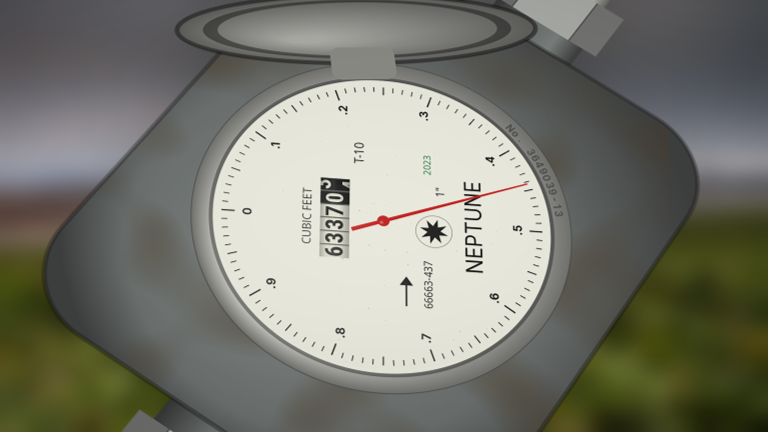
value=633703.44 unit=ft³
